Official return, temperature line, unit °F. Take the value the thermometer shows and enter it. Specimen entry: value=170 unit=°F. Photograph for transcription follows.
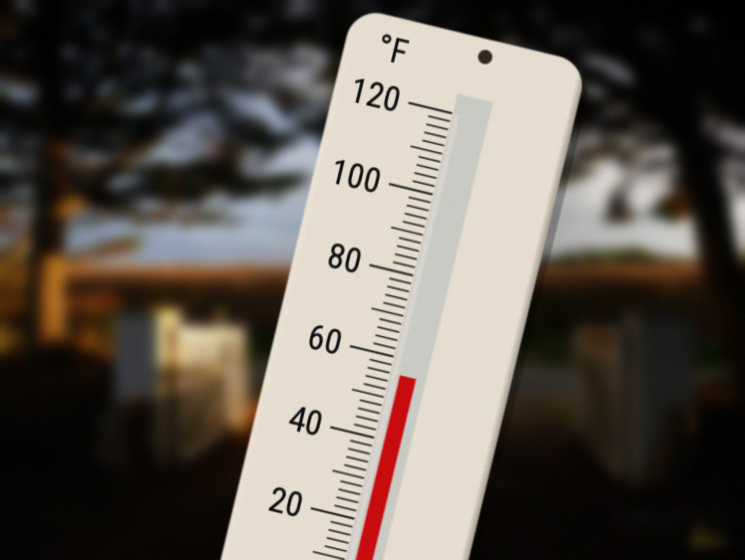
value=56 unit=°F
